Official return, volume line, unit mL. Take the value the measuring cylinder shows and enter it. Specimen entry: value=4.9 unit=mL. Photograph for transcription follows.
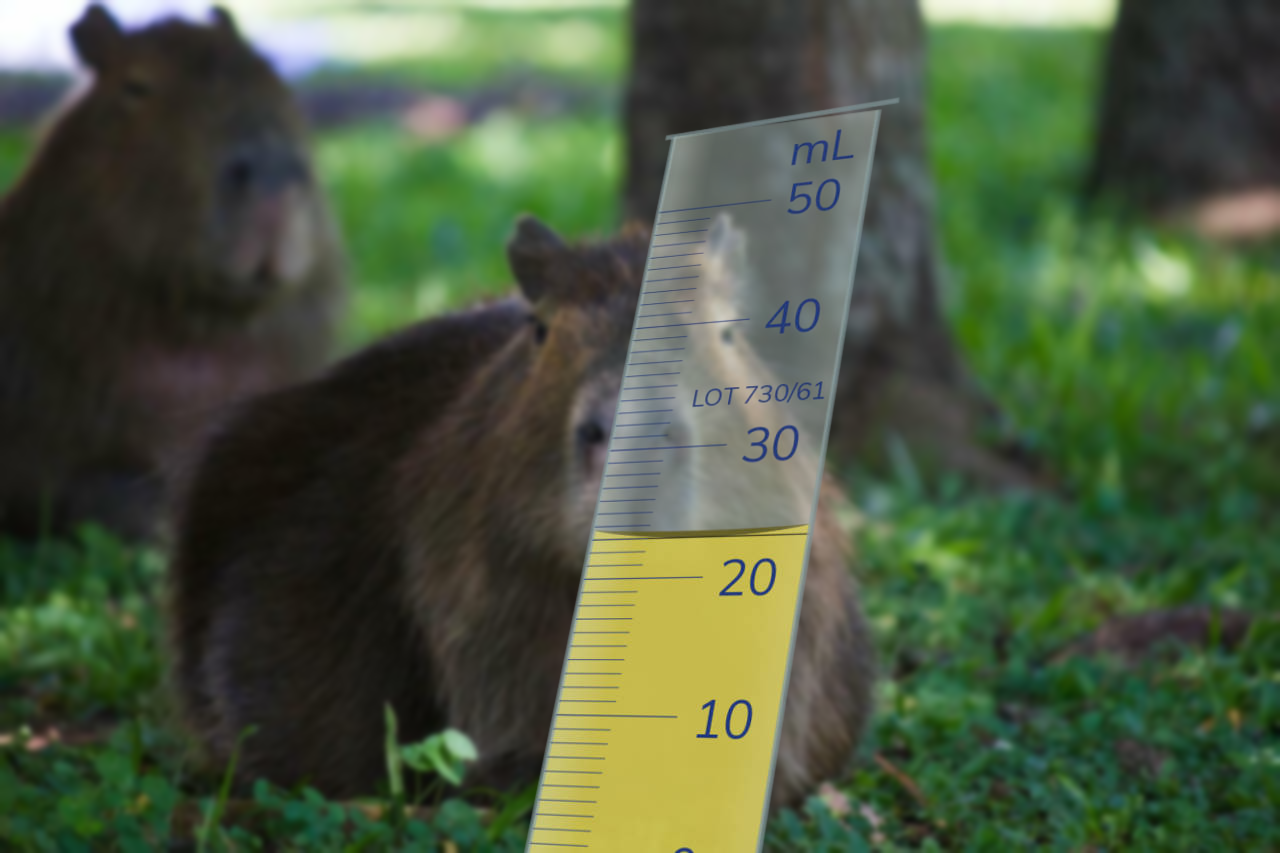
value=23 unit=mL
